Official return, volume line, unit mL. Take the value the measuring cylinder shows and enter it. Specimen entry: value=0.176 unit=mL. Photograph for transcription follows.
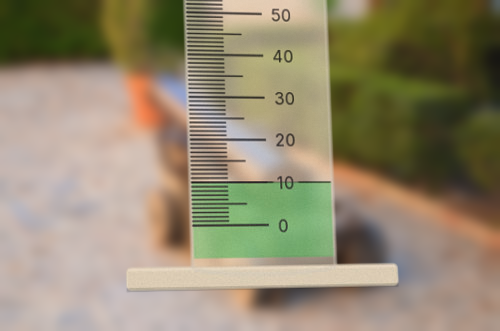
value=10 unit=mL
